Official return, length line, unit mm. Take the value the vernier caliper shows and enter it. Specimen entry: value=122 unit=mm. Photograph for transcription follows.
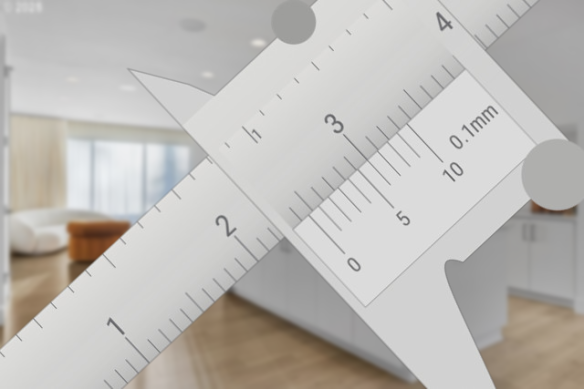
value=24.6 unit=mm
